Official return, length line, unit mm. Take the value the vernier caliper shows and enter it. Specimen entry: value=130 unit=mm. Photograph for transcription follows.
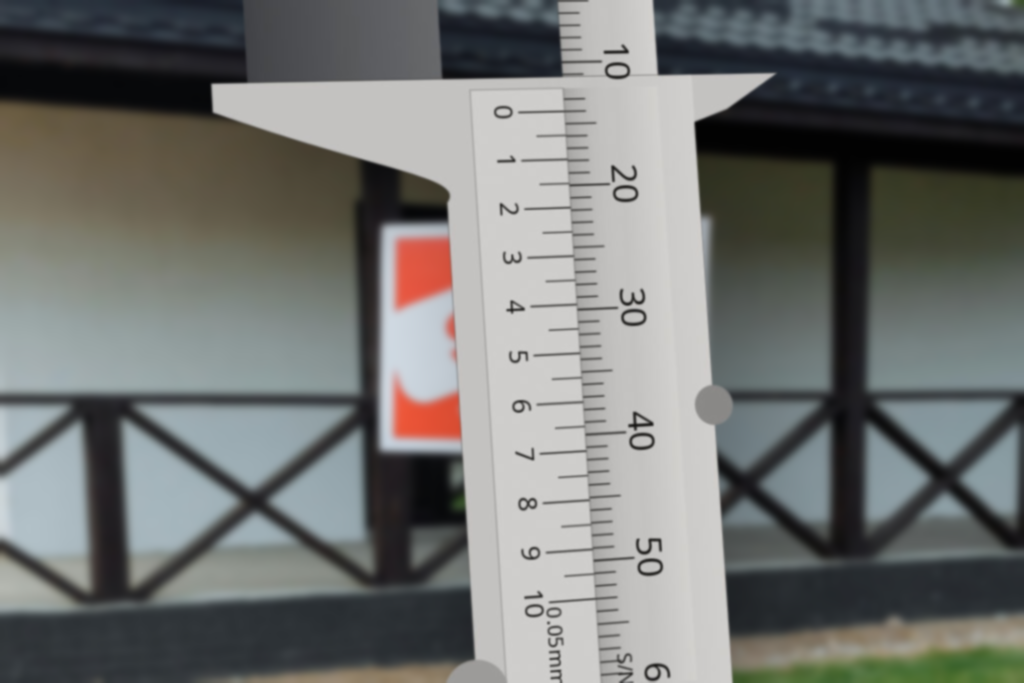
value=14.0 unit=mm
